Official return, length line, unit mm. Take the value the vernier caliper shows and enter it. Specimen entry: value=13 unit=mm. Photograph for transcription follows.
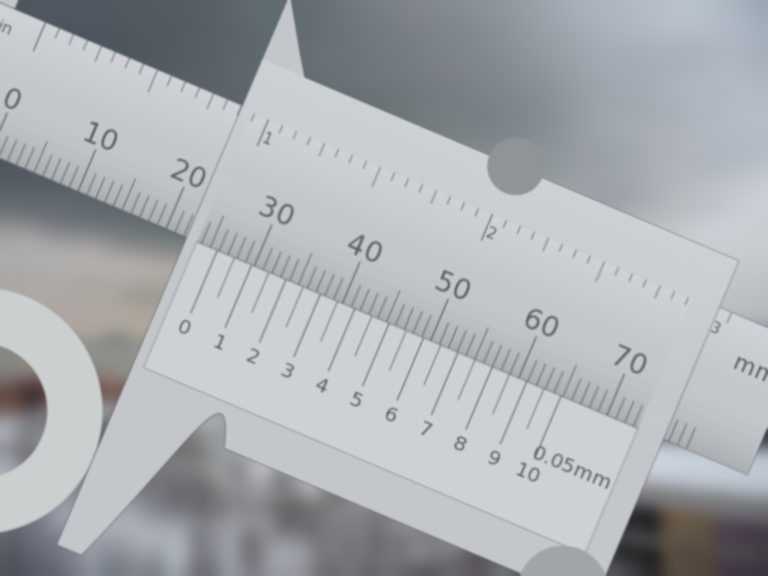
value=25.8 unit=mm
